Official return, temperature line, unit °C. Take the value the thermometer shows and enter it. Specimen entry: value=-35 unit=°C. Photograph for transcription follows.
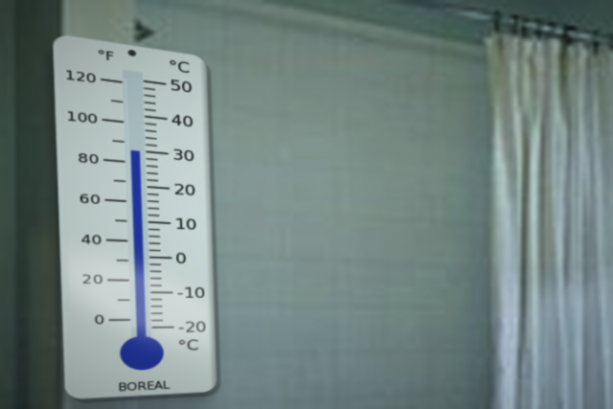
value=30 unit=°C
